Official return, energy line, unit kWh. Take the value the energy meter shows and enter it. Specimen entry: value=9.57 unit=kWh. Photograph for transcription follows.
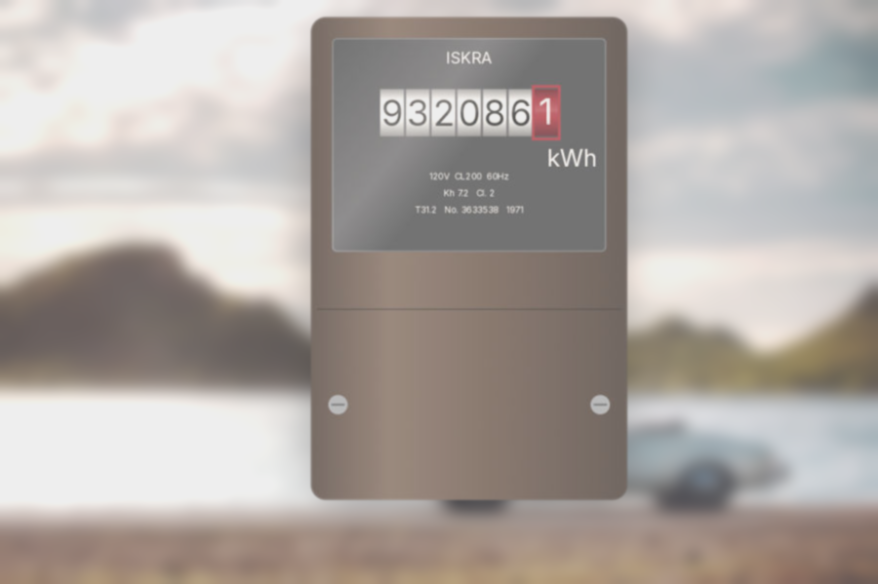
value=932086.1 unit=kWh
